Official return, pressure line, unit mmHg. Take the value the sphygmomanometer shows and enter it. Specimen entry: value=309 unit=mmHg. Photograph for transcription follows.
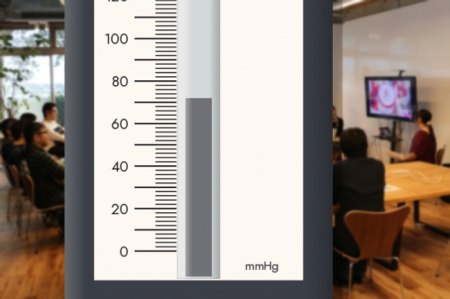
value=72 unit=mmHg
